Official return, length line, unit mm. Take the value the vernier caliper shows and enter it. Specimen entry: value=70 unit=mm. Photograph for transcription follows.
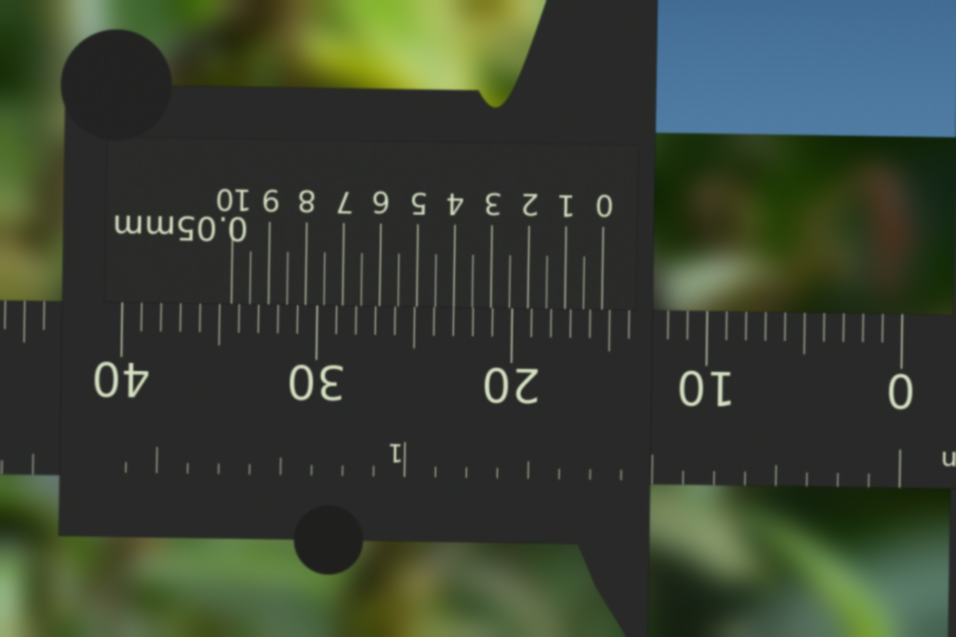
value=15.4 unit=mm
